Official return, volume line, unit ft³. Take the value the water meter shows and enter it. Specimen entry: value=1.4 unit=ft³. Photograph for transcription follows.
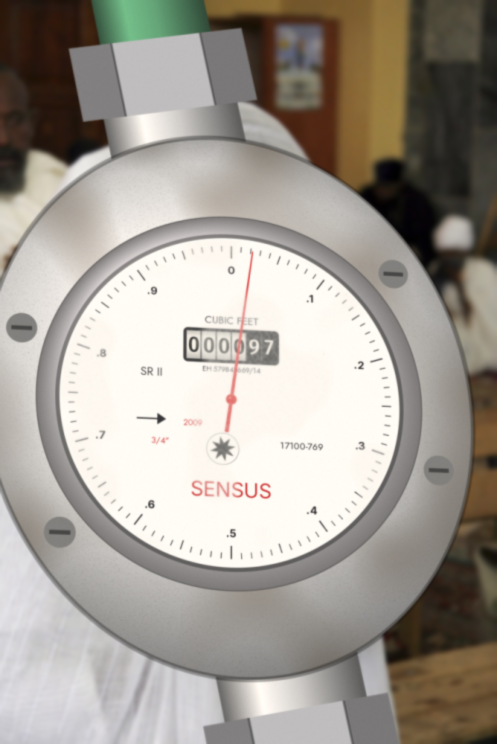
value=97.02 unit=ft³
